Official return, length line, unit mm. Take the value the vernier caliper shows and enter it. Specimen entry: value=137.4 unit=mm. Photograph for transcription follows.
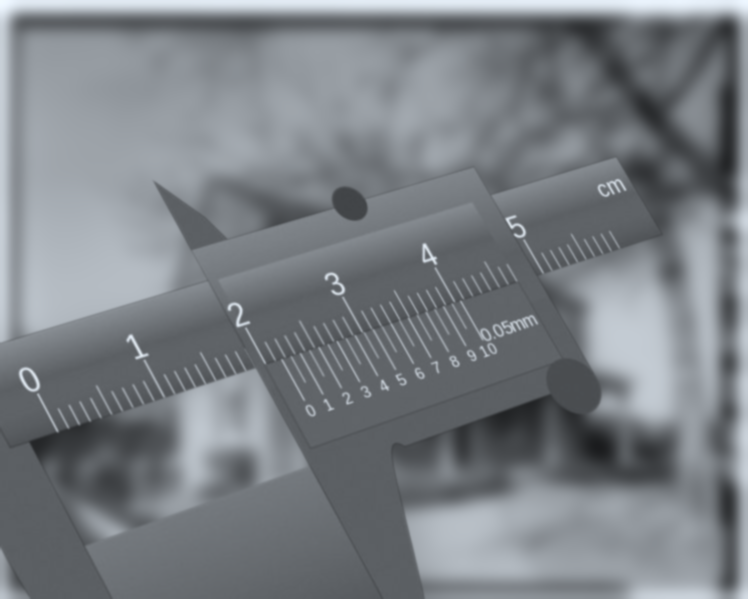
value=21.6 unit=mm
